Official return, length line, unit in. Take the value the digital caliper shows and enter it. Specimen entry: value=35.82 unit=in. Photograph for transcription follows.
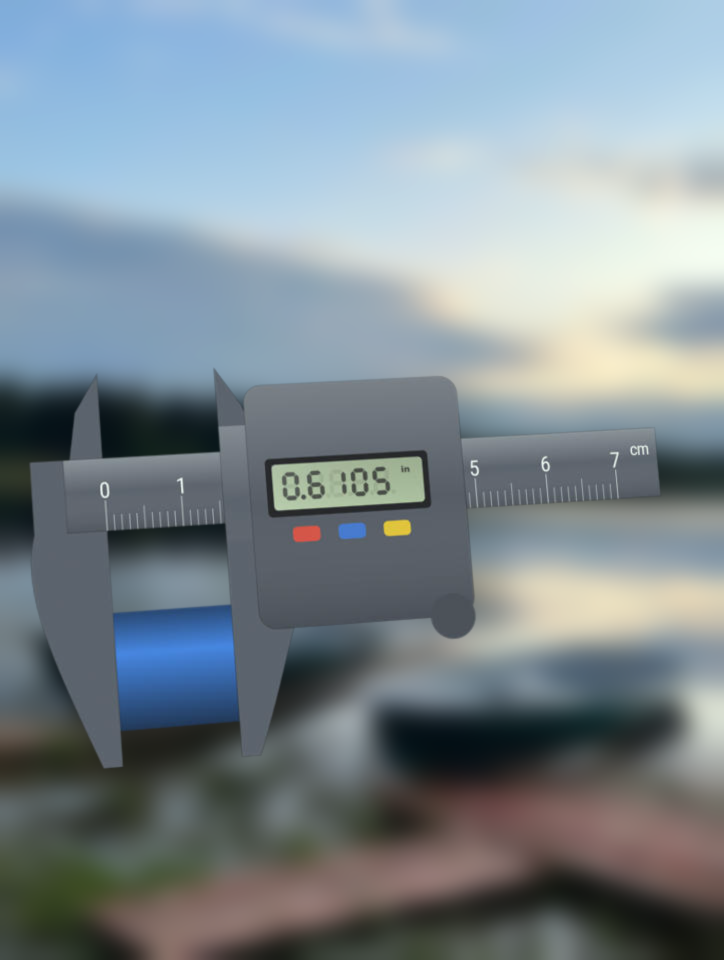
value=0.6105 unit=in
